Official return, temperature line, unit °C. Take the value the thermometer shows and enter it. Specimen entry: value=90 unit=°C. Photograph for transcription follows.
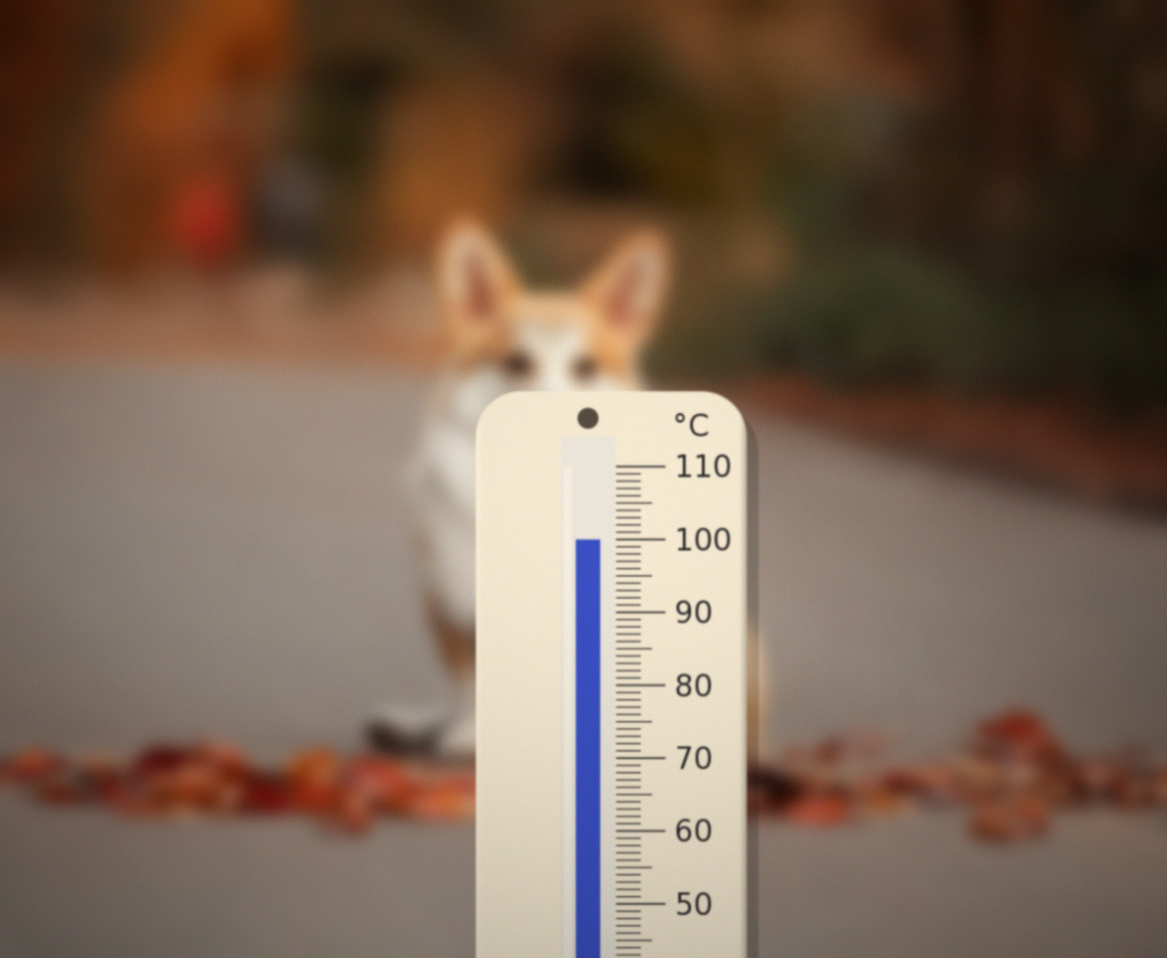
value=100 unit=°C
